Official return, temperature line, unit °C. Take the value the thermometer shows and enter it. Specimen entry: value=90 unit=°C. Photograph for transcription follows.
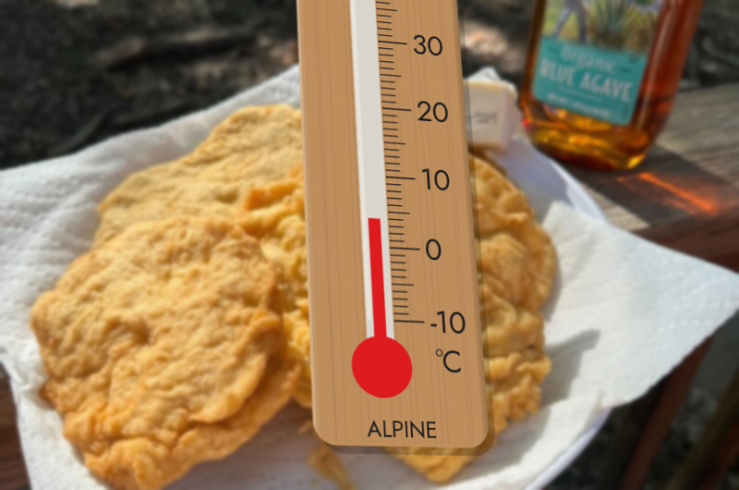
value=4 unit=°C
